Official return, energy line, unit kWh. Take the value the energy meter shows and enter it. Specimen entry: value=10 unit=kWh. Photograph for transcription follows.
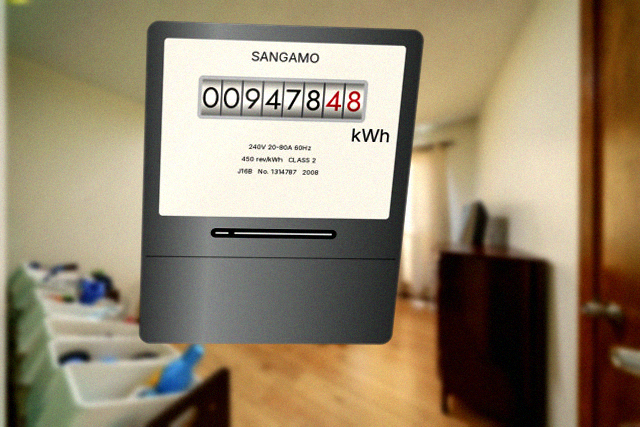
value=9478.48 unit=kWh
